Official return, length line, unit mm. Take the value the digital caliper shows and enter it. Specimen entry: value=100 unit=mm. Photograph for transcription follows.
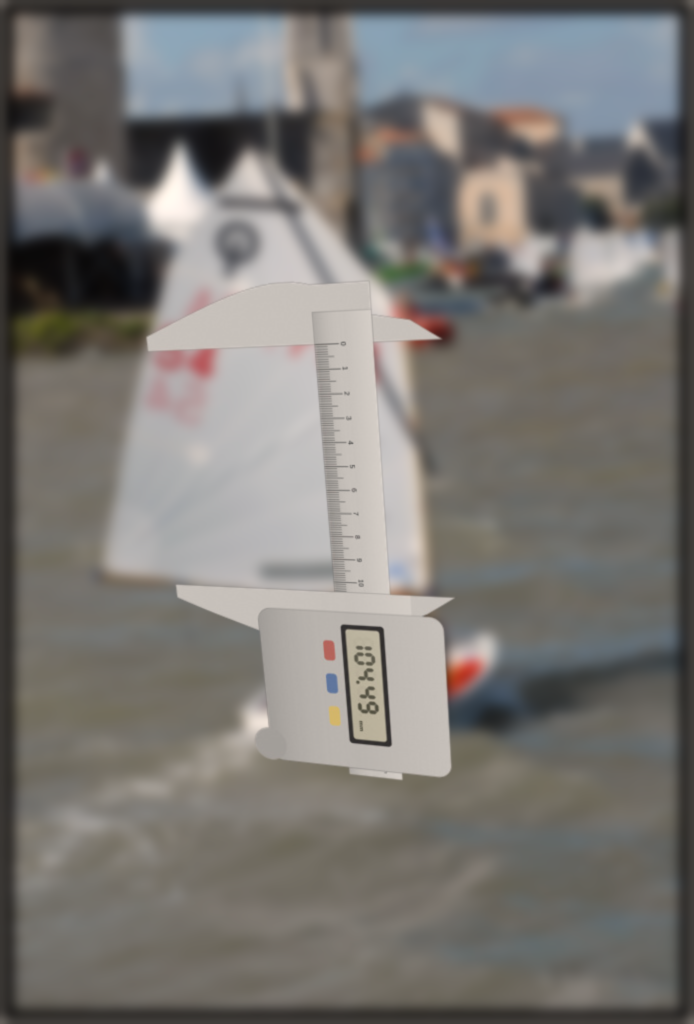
value=104.49 unit=mm
